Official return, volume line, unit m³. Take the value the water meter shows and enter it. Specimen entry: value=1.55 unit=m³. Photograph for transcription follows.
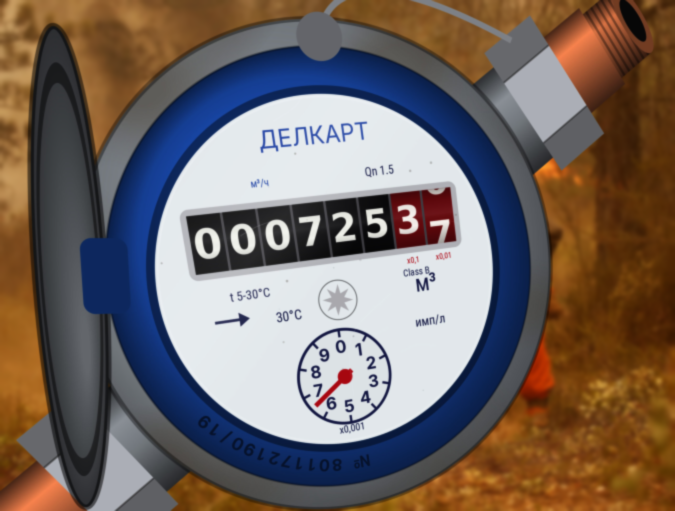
value=725.366 unit=m³
